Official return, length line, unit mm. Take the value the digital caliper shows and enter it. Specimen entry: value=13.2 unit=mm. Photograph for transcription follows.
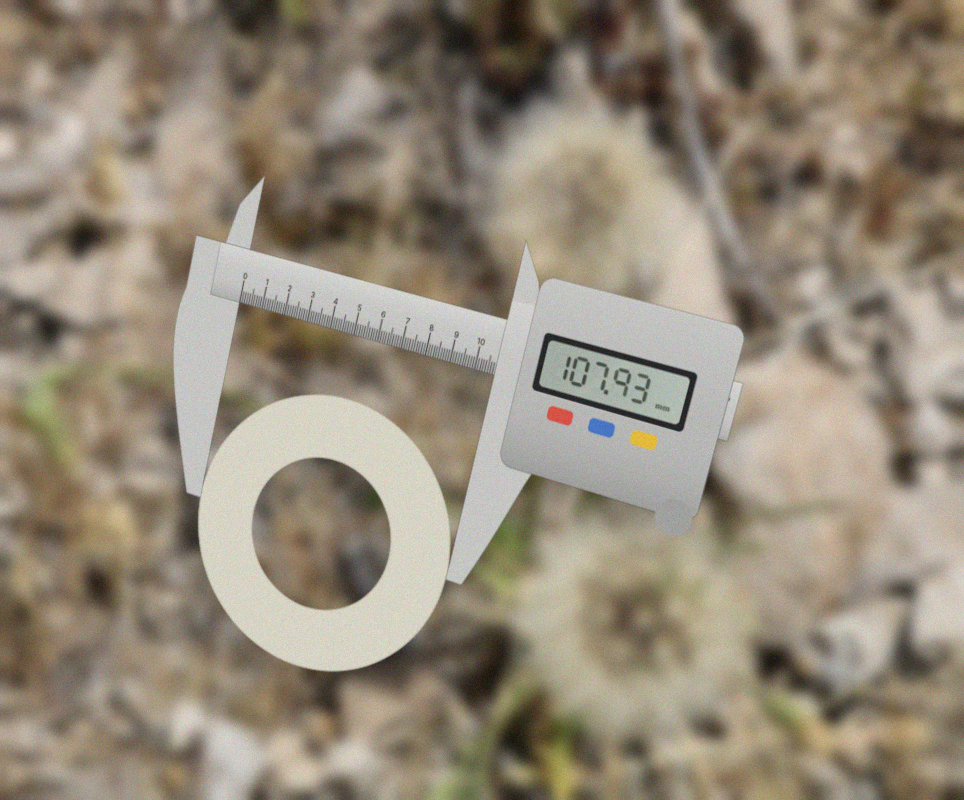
value=107.93 unit=mm
